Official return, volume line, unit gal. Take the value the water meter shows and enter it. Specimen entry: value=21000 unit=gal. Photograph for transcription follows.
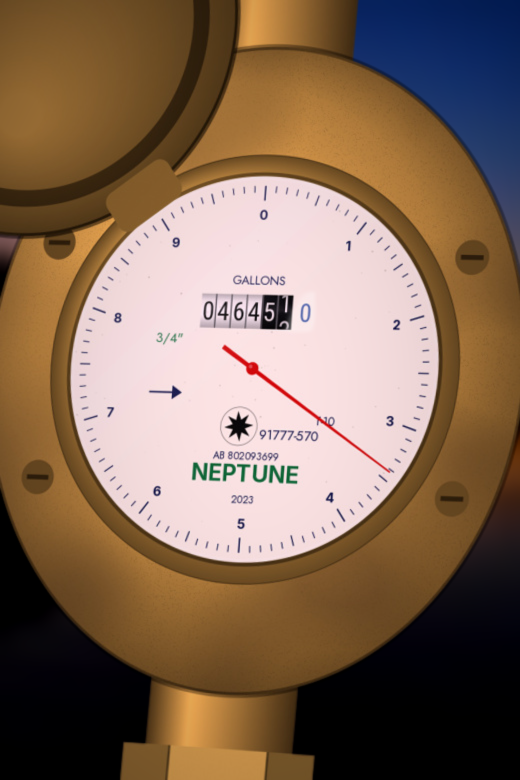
value=464513.4 unit=gal
